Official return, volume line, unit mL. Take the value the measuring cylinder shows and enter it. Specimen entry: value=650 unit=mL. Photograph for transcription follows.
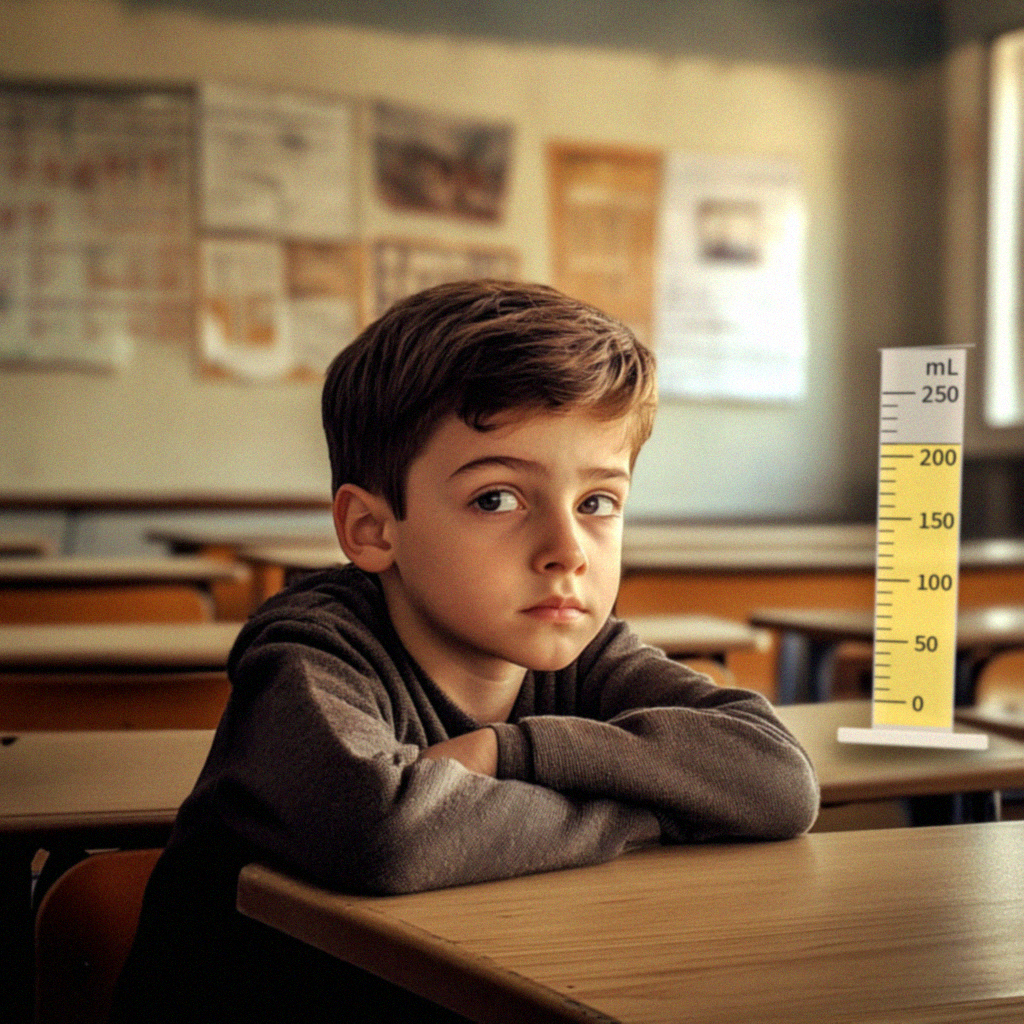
value=210 unit=mL
